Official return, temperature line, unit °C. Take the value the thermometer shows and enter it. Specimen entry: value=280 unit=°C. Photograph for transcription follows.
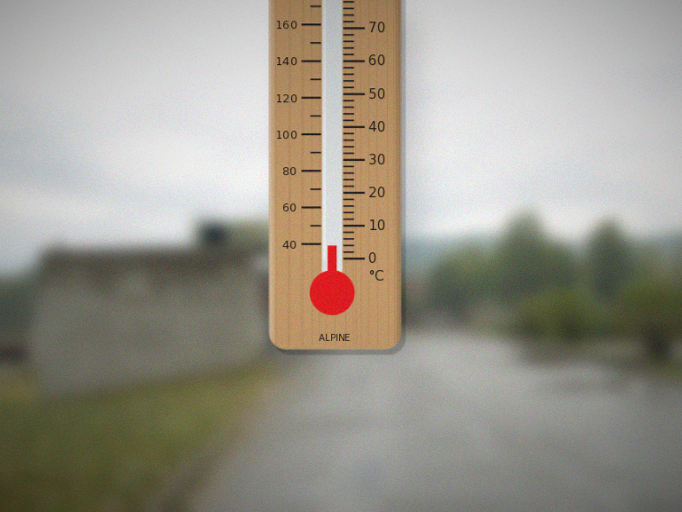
value=4 unit=°C
